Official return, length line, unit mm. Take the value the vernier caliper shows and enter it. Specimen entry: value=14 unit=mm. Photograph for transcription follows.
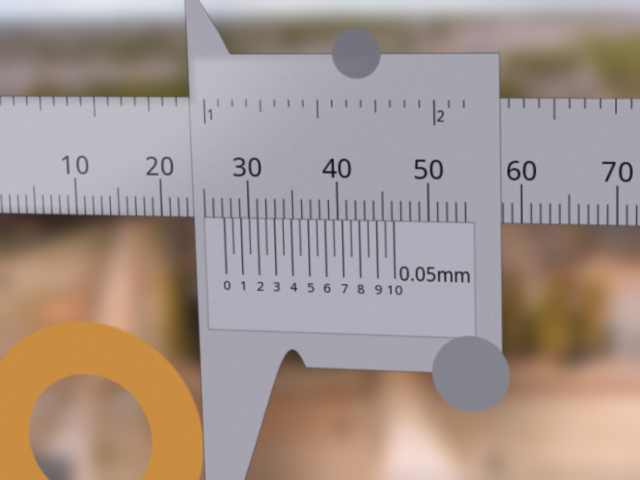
value=27.2 unit=mm
